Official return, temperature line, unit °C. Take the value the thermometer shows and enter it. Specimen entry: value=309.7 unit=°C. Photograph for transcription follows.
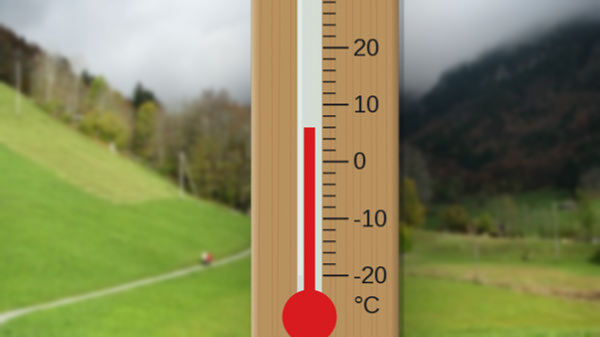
value=6 unit=°C
